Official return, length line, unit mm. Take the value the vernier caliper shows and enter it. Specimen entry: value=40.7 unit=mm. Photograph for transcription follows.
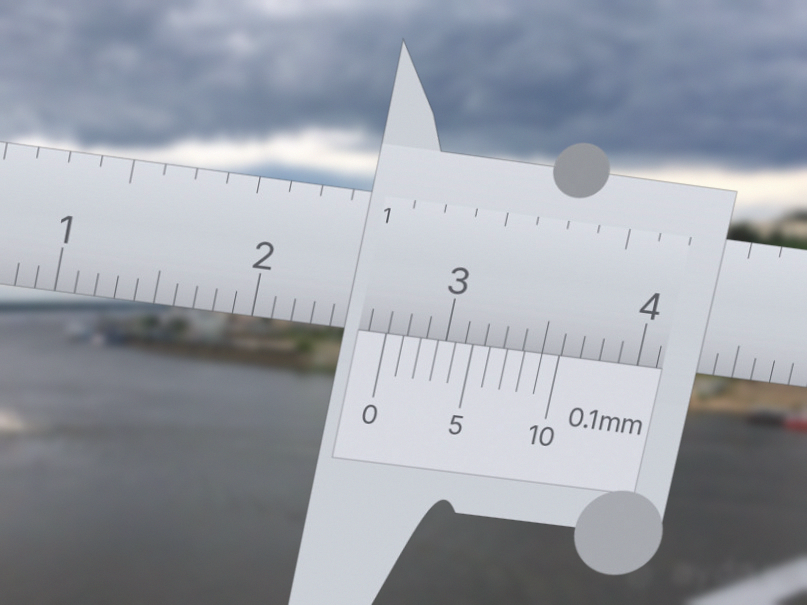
value=26.9 unit=mm
